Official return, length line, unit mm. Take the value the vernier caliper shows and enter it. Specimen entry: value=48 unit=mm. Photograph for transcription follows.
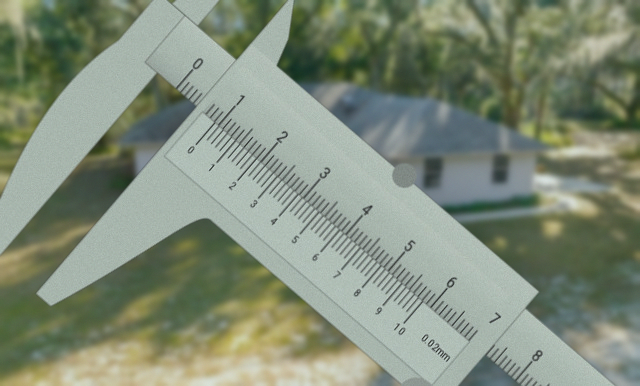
value=9.2 unit=mm
